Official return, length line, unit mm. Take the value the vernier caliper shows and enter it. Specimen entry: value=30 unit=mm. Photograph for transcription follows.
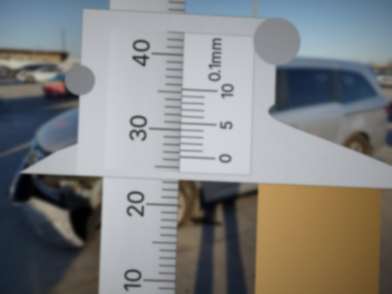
value=26.4 unit=mm
